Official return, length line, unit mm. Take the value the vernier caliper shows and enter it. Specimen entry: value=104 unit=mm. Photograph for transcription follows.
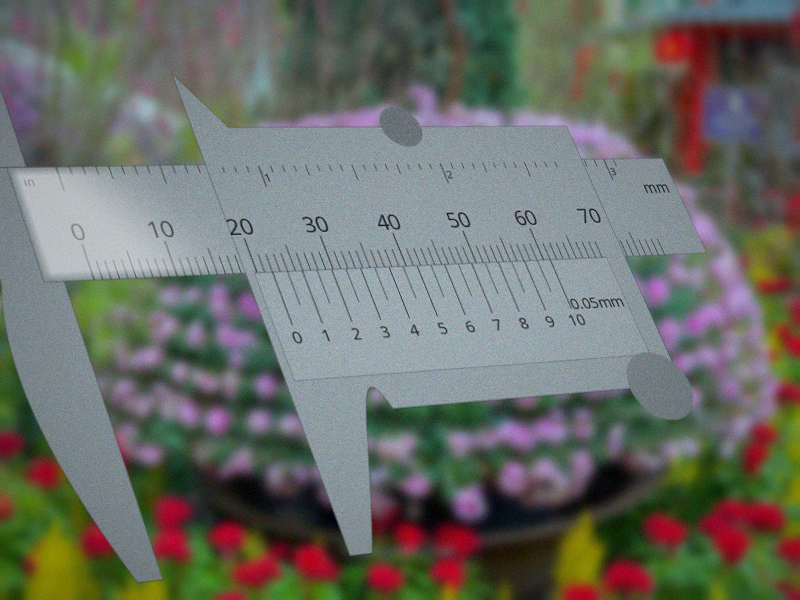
value=22.0 unit=mm
